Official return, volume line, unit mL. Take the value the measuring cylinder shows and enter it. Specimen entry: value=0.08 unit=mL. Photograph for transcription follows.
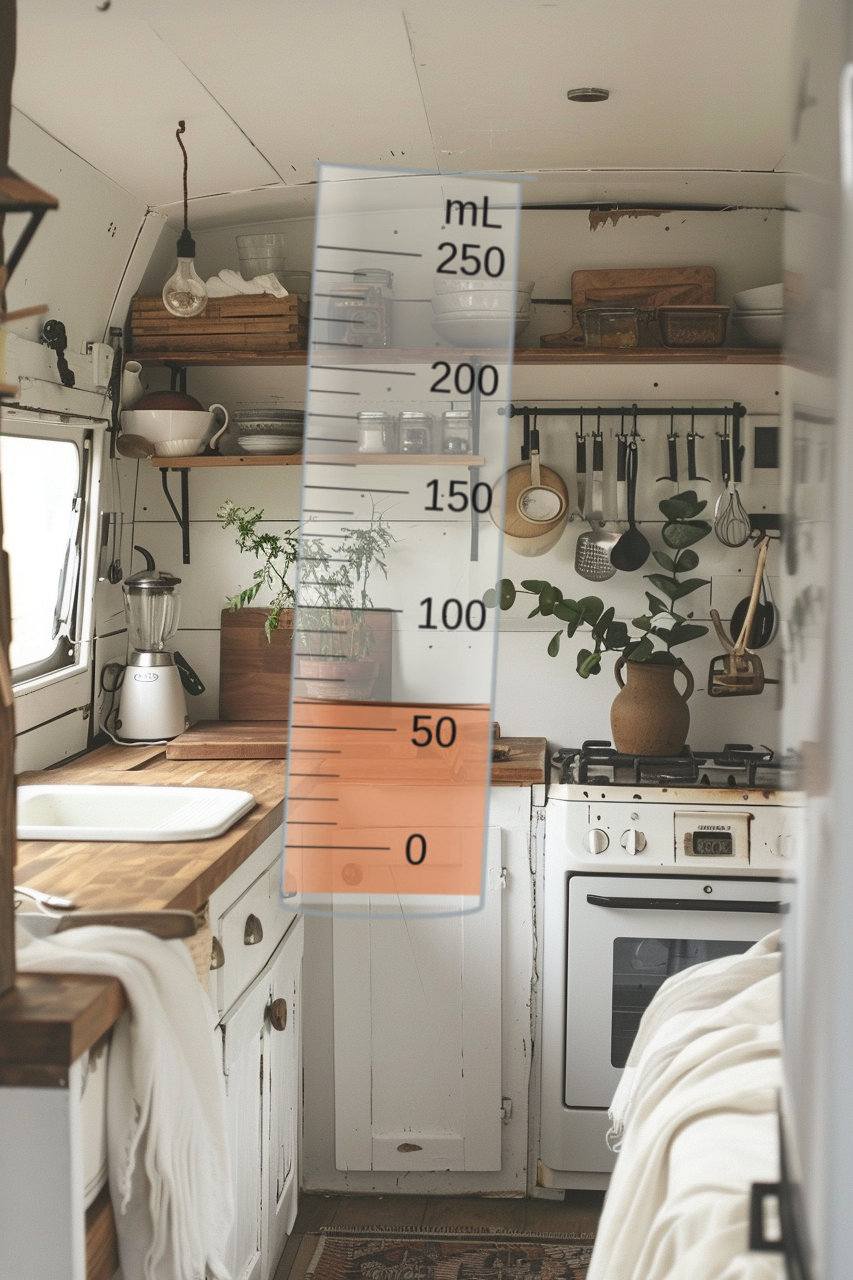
value=60 unit=mL
